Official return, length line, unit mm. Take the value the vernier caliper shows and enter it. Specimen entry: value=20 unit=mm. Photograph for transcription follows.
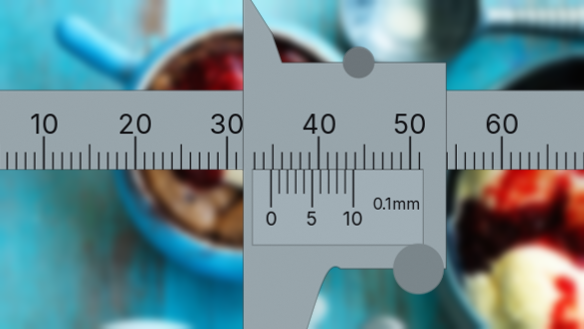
value=34.8 unit=mm
